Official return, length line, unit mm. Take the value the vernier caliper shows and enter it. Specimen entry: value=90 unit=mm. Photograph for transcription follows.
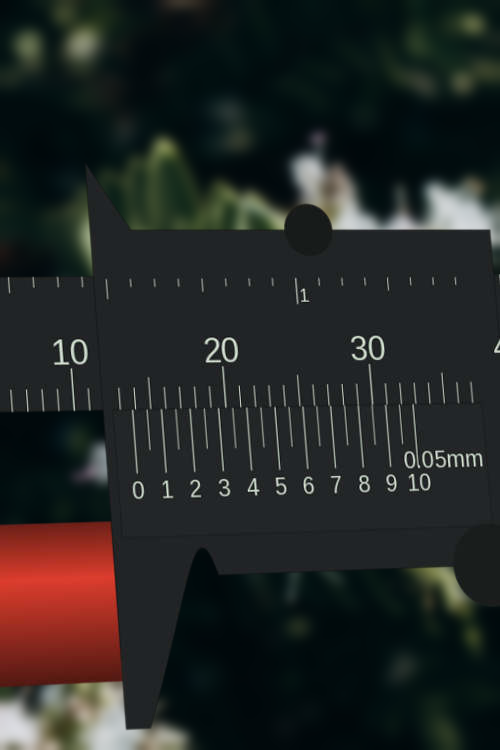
value=13.8 unit=mm
